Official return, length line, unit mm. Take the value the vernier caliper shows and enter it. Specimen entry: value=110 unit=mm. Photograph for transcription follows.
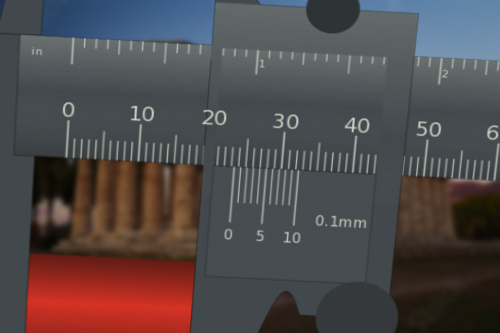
value=23.4 unit=mm
